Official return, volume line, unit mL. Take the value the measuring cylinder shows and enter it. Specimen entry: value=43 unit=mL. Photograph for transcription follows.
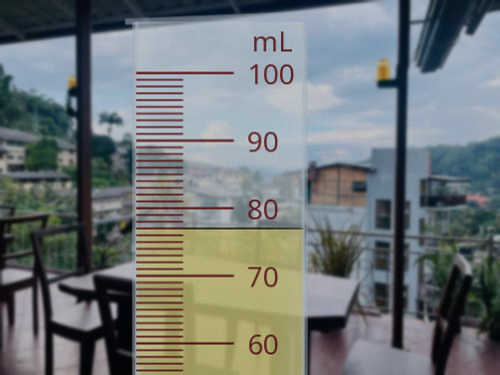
value=77 unit=mL
